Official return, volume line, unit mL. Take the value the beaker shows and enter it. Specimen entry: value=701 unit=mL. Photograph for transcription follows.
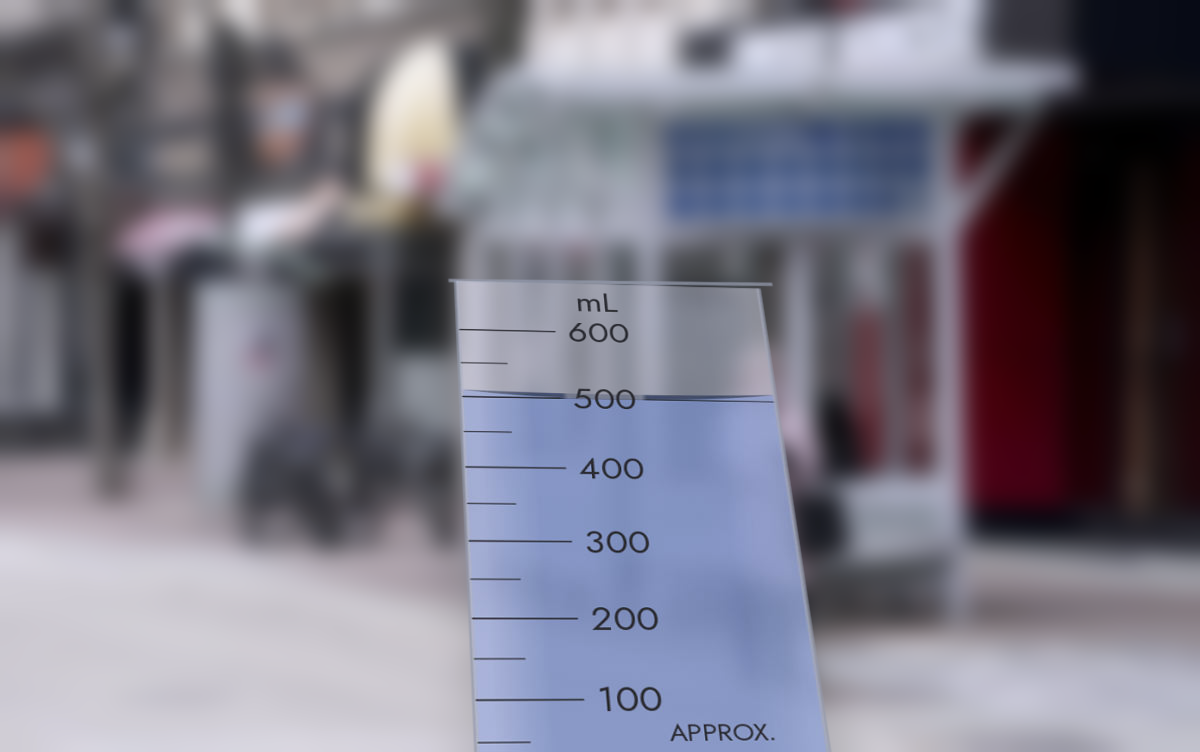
value=500 unit=mL
